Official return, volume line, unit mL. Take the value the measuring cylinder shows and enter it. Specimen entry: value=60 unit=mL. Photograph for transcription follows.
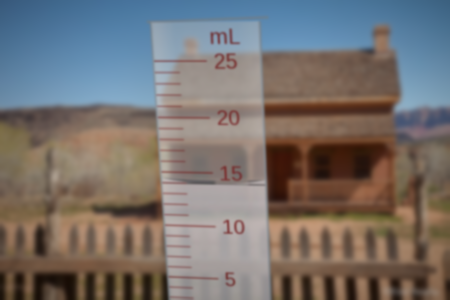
value=14 unit=mL
